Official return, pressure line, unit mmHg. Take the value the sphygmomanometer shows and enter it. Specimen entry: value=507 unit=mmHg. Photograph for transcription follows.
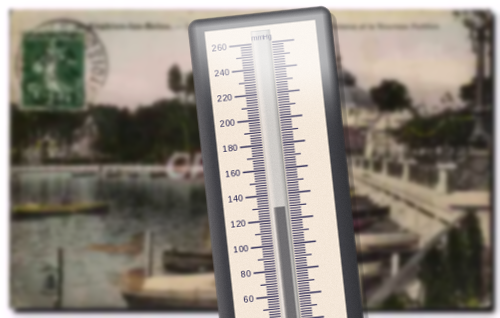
value=130 unit=mmHg
